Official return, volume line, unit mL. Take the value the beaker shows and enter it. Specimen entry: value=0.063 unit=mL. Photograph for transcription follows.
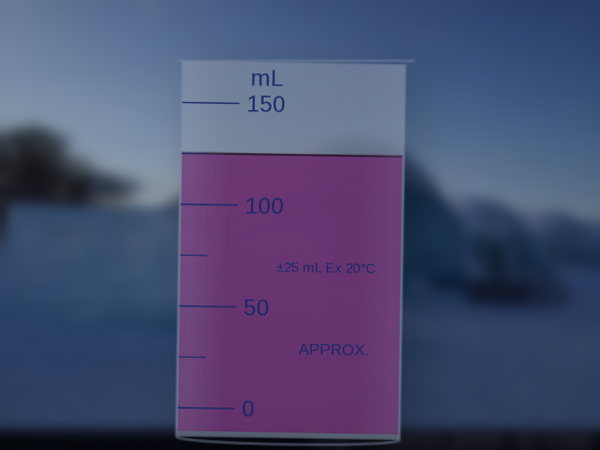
value=125 unit=mL
